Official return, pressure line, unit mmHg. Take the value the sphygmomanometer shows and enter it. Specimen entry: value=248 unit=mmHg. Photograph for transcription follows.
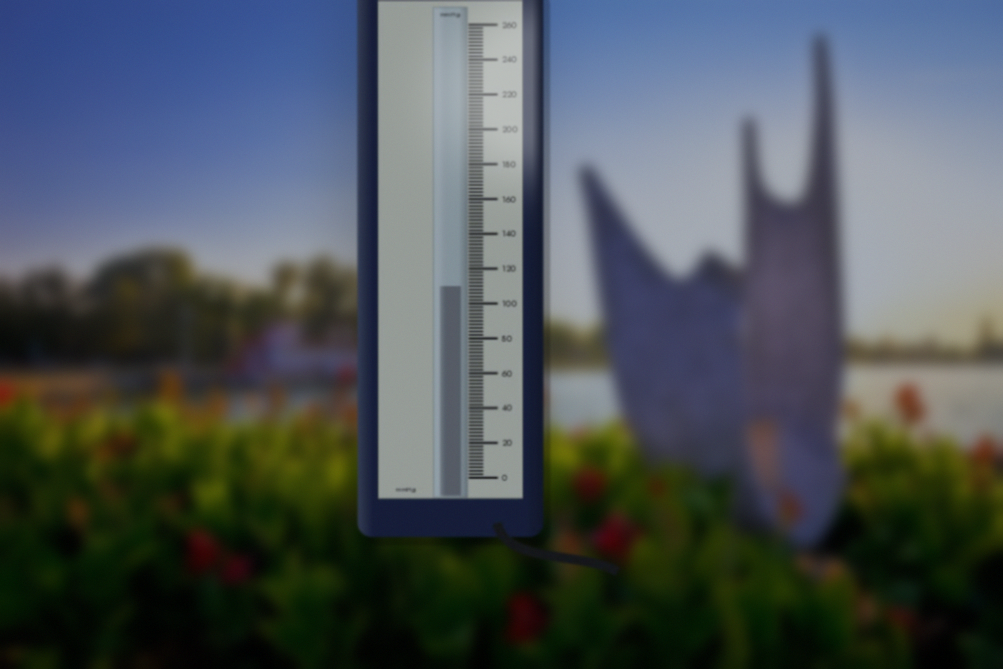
value=110 unit=mmHg
